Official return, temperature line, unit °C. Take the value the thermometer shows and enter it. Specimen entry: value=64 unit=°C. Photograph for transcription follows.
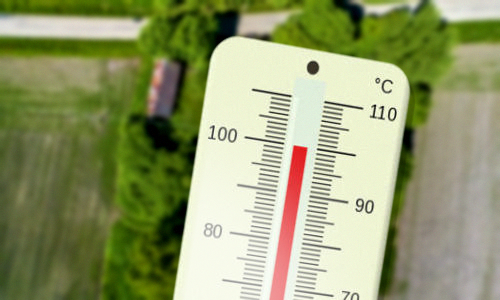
value=100 unit=°C
